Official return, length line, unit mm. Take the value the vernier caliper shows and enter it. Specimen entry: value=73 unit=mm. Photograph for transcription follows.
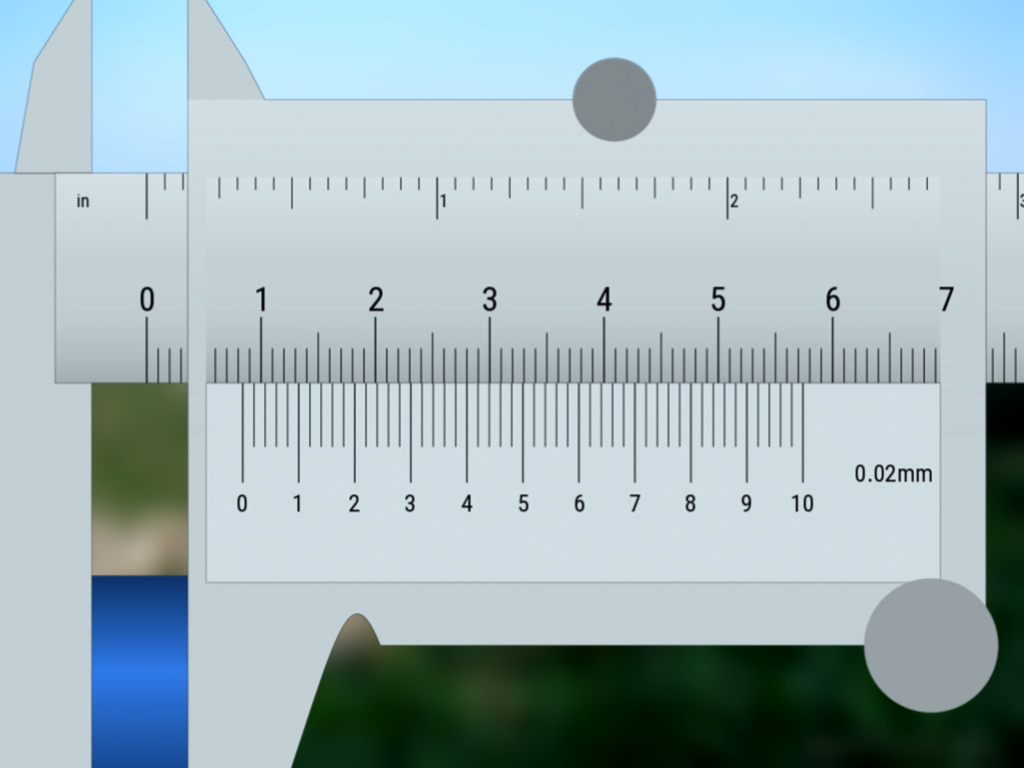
value=8.4 unit=mm
